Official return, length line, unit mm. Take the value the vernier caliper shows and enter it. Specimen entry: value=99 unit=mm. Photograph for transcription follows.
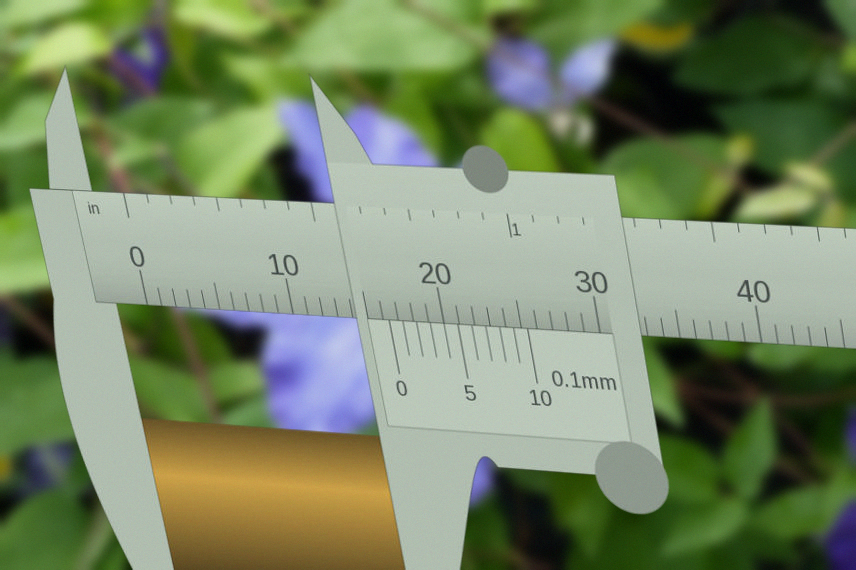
value=16.4 unit=mm
